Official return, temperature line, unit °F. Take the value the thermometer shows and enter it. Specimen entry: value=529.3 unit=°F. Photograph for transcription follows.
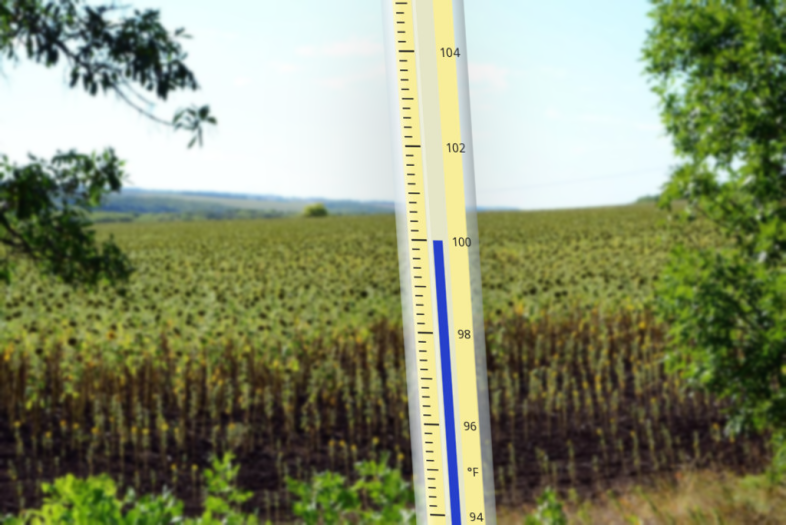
value=100 unit=°F
